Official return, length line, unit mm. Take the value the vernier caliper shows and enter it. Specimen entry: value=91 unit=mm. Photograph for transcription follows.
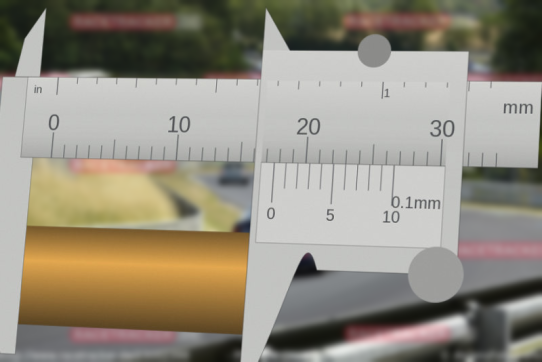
value=17.6 unit=mm
